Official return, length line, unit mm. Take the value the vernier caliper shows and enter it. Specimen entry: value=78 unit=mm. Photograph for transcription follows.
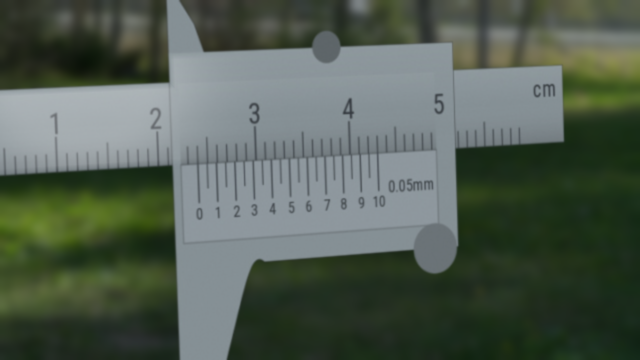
value=24.0 unit=mm
